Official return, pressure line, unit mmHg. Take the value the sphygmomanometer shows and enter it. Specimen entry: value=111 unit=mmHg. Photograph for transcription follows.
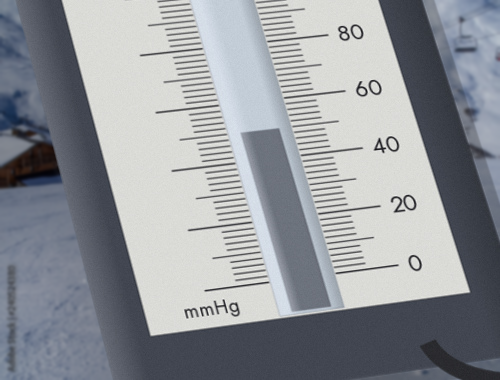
value=50 unit=mmHg
